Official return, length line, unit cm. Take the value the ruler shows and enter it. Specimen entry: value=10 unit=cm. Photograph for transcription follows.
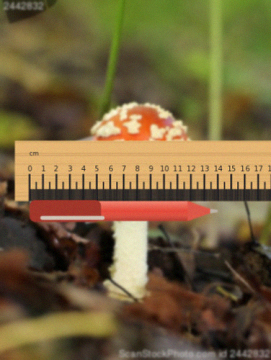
value=14 unit=cm
